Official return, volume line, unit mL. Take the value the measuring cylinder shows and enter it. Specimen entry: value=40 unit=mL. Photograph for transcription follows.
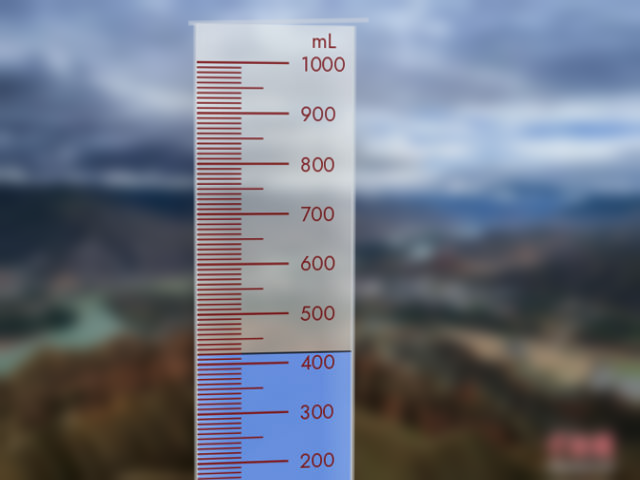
value=420 unit=mL
